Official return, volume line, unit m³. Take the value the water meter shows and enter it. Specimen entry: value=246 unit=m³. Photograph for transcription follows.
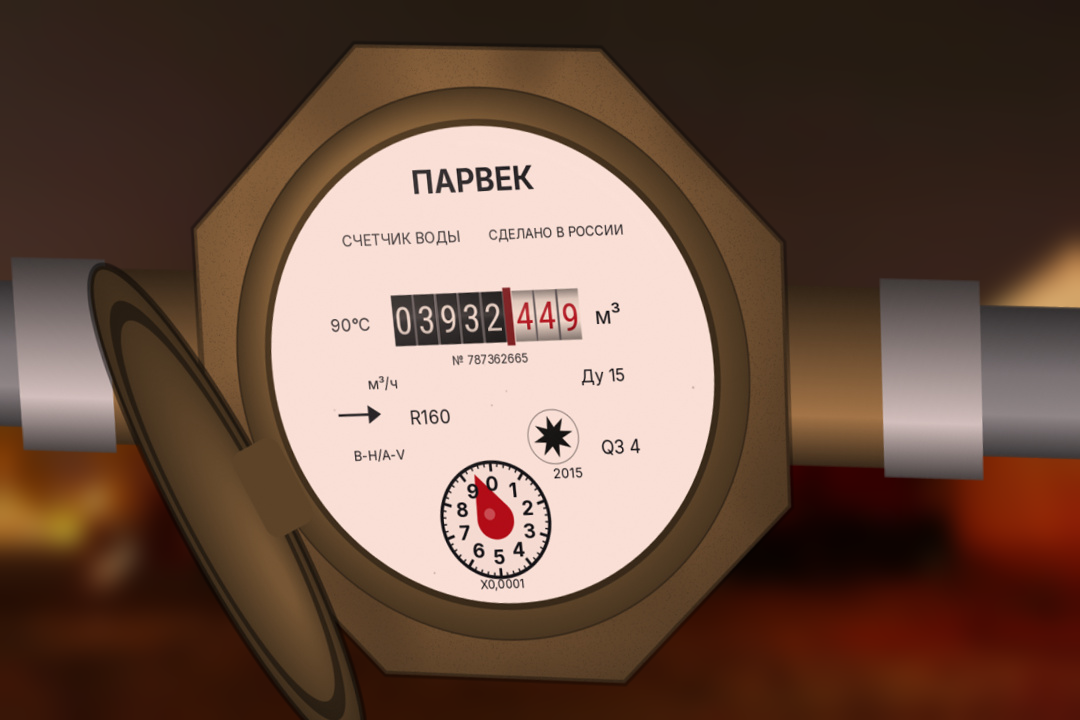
value=3932.4489 unit=m³
